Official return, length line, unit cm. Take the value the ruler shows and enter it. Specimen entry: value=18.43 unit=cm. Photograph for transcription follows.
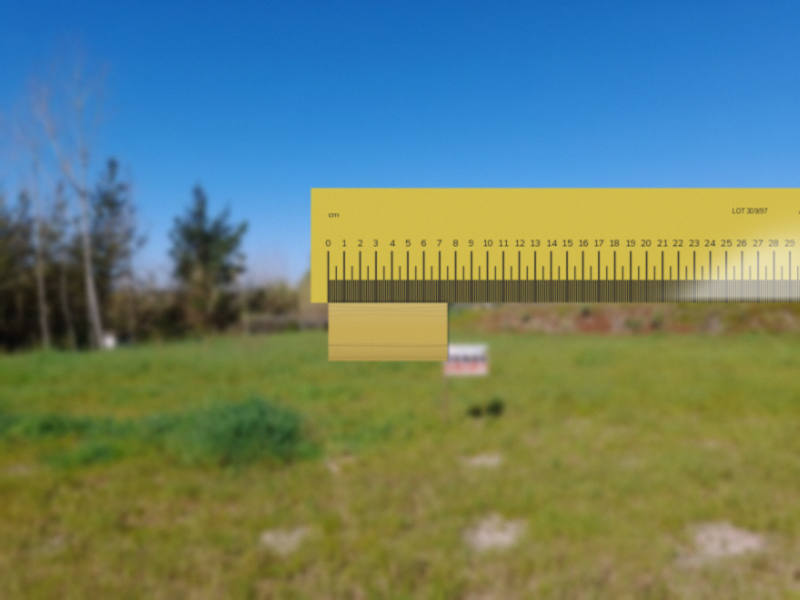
value=7.5 unit=cm
